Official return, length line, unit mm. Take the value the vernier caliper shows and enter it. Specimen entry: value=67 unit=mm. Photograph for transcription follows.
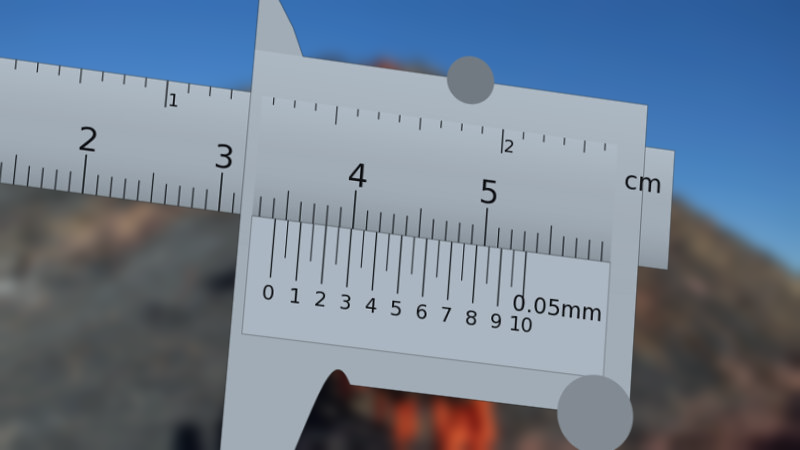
value=34.2 unit=mm
